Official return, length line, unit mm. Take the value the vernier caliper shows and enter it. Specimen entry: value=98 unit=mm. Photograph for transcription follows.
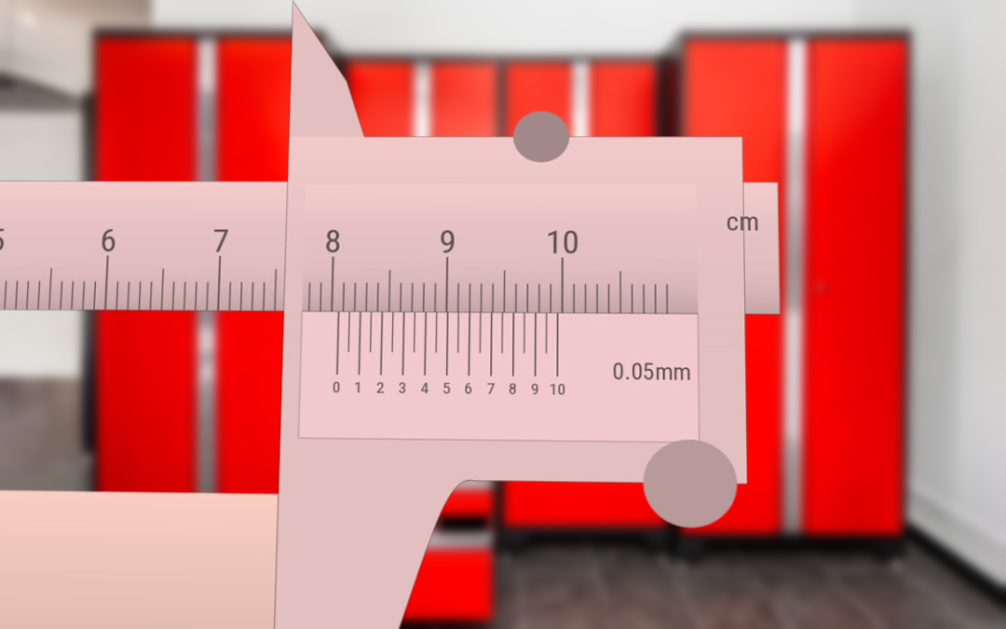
value=80.6 unit=mm
